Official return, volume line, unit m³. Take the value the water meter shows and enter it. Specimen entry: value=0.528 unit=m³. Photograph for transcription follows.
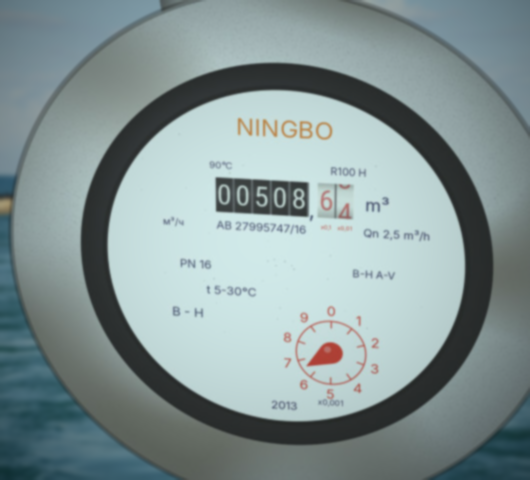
value=508.636 unit=m³
